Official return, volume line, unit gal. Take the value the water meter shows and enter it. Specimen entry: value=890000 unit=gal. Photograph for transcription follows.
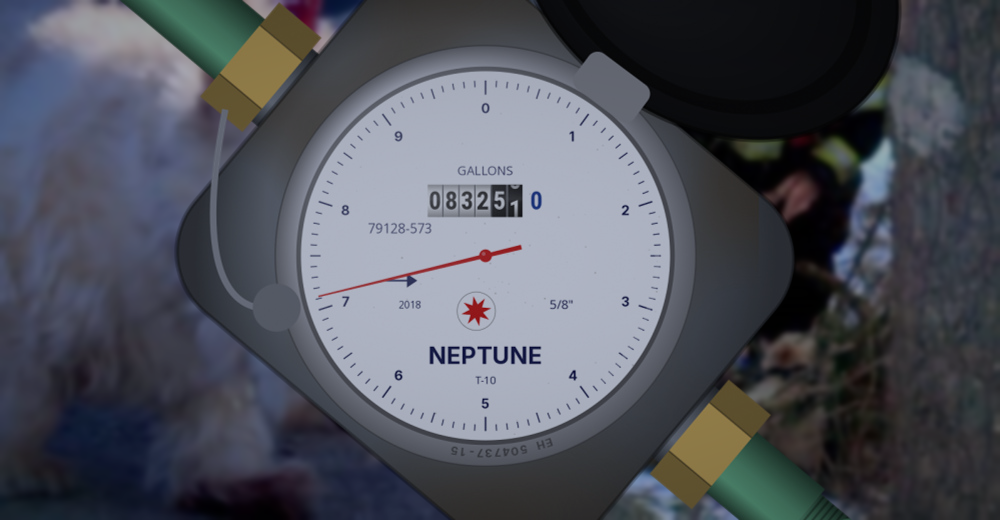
value=832507.1 unit=gal
